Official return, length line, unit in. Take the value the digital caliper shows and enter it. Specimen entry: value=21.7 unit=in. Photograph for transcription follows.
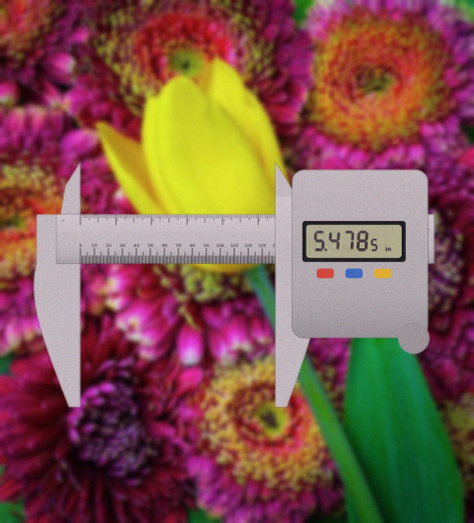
value=5.4785 unit=in
